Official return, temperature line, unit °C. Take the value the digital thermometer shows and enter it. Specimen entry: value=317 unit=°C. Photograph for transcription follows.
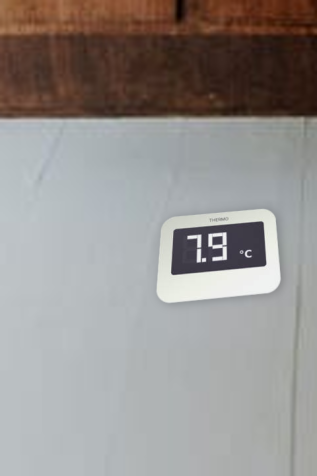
value=7.9 unit=°C
